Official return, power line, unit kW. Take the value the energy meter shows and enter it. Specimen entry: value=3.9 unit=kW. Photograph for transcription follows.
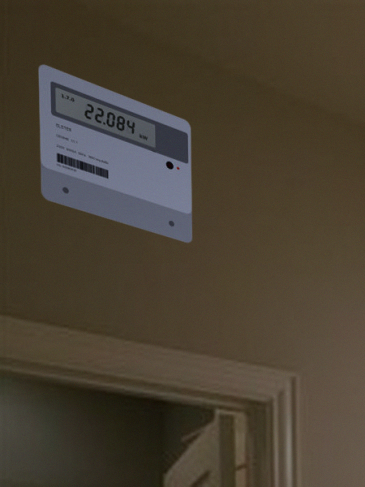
value=22.084 unit=kW
